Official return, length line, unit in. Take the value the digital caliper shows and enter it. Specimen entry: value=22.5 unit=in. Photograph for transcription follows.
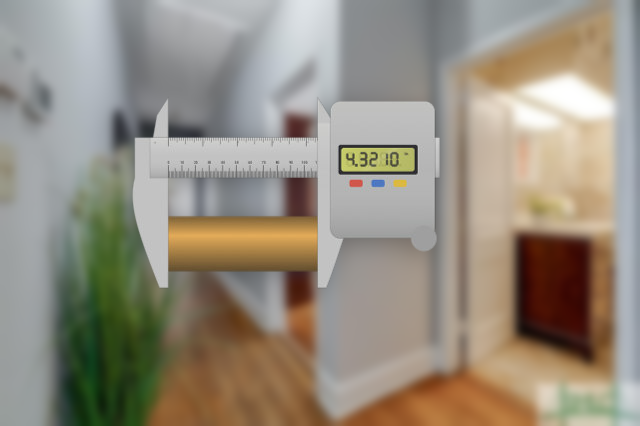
value=4.3210 unit=in
